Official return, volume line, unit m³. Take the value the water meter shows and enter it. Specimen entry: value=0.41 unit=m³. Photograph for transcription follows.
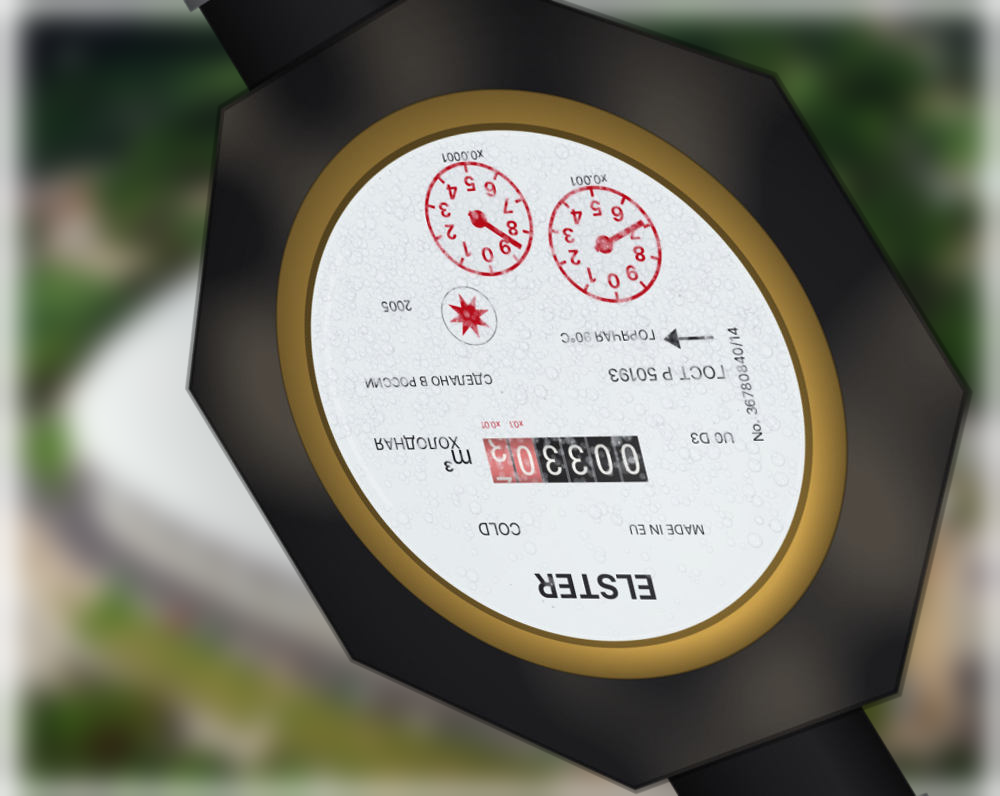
value=33.0268 unit=m³
